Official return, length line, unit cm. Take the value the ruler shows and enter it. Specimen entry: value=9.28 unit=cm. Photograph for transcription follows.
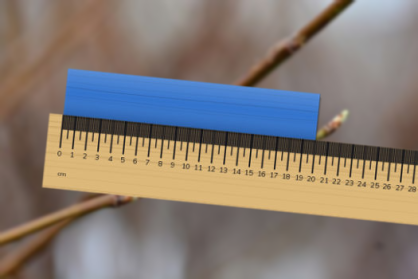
value=20 unit=cm
